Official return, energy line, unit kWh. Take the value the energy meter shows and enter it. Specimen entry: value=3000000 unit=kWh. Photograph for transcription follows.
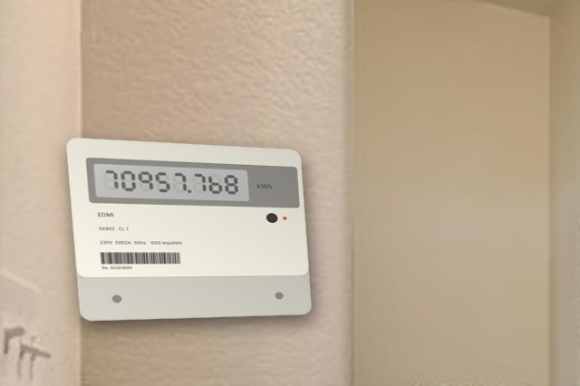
value=70957.768 unit=kWh
